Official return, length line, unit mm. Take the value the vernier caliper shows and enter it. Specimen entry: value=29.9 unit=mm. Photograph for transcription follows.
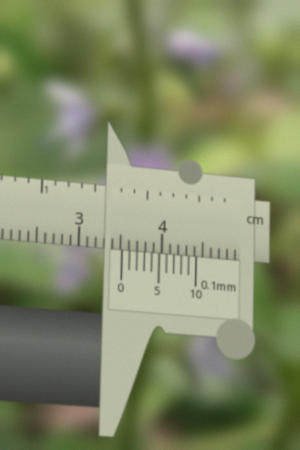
value=35.2 unit=mm
